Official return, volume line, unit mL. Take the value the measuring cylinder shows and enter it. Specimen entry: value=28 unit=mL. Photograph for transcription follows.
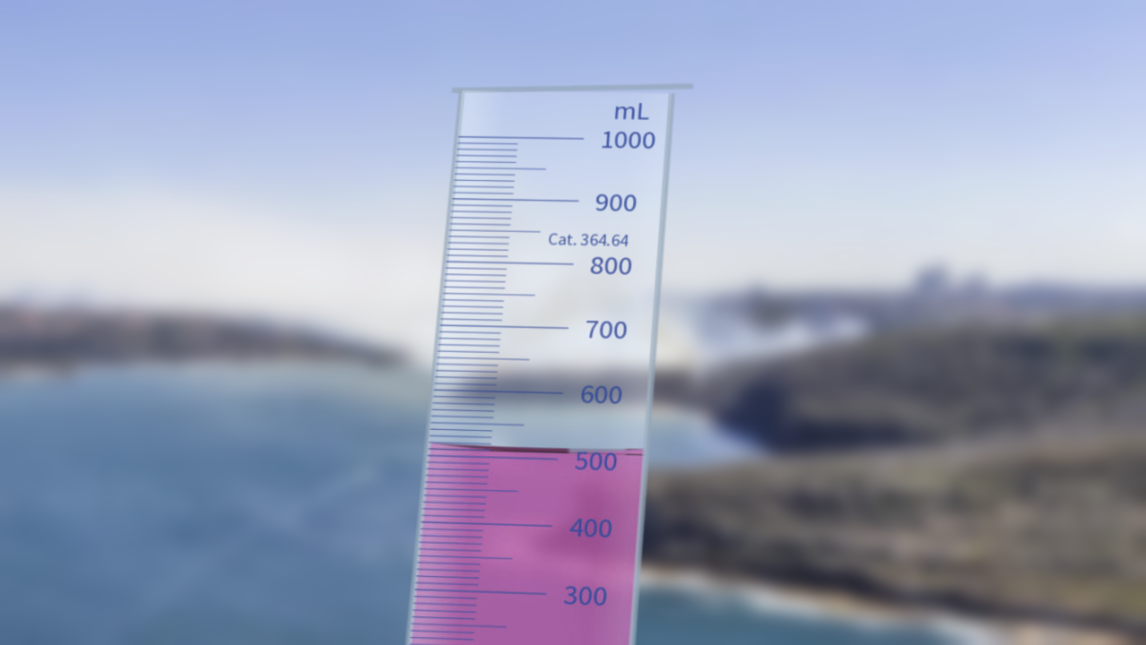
value=510 unit=mL
